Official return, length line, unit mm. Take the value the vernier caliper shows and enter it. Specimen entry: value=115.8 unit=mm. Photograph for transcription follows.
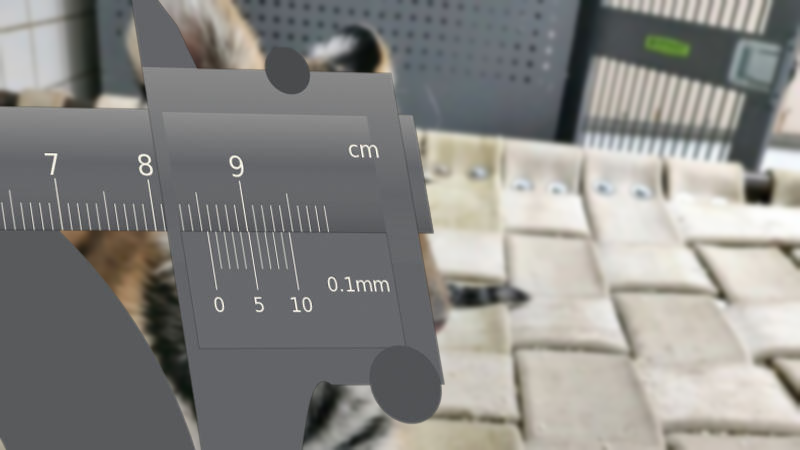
value=85.6 unit=mm
